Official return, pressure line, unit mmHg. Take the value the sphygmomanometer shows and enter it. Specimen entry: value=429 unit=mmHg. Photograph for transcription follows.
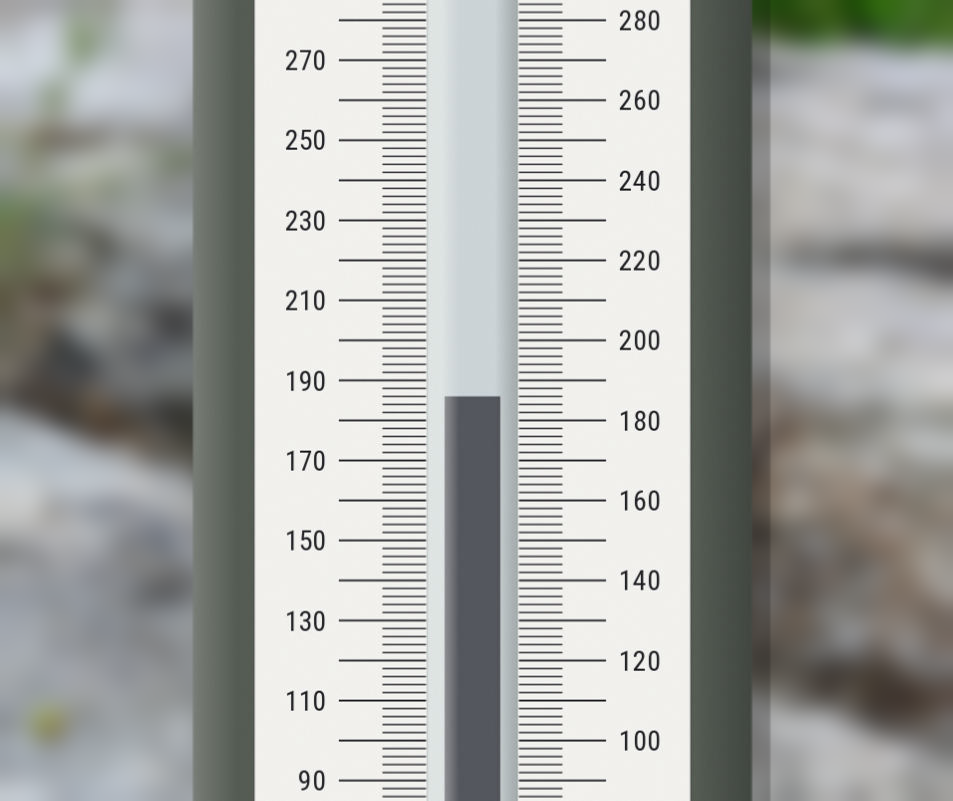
value=186 unit=mmHg
